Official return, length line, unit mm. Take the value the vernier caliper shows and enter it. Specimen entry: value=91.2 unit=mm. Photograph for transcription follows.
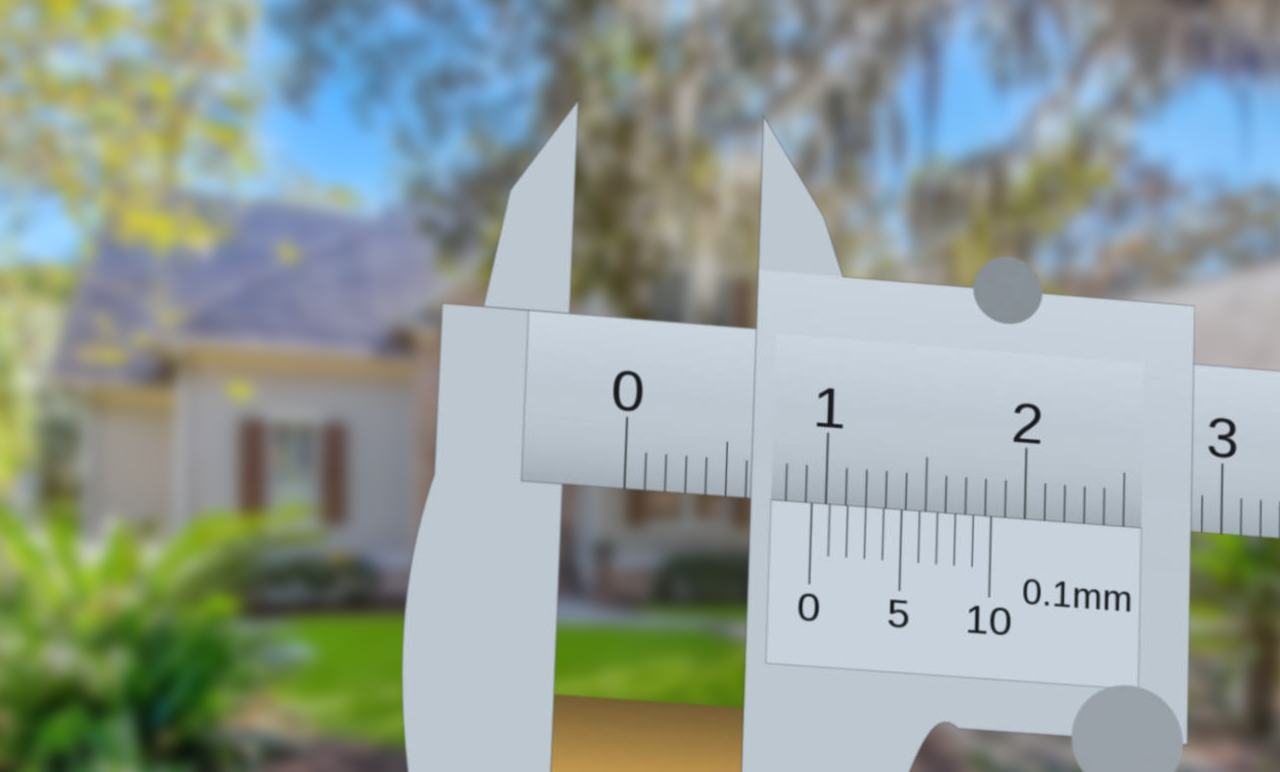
value=9.3 unit=mm
